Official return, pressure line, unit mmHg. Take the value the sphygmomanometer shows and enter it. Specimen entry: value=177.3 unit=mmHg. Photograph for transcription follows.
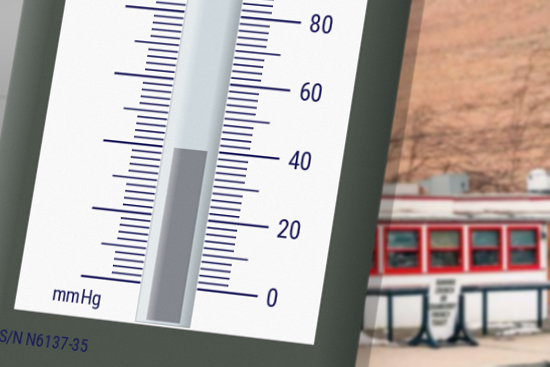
value=40 unit=mmHg
